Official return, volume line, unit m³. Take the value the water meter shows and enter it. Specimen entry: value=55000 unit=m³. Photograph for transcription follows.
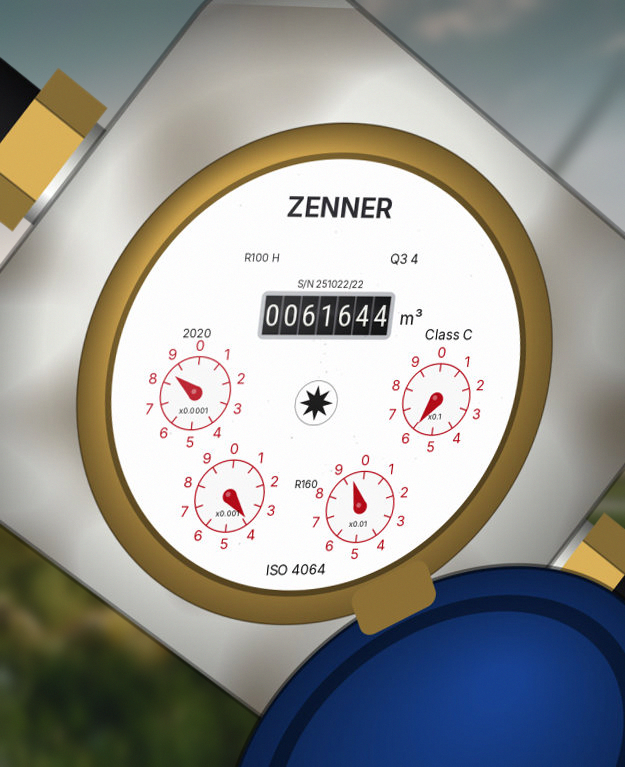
value=61644.5938 unit=m³
